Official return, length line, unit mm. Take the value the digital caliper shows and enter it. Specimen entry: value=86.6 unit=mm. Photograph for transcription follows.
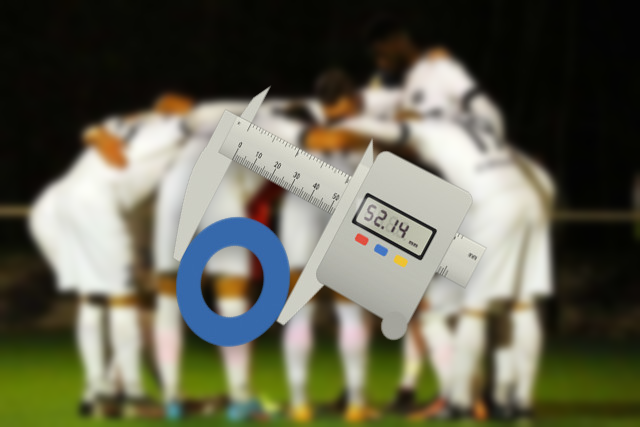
value=52.14 unit=mm
